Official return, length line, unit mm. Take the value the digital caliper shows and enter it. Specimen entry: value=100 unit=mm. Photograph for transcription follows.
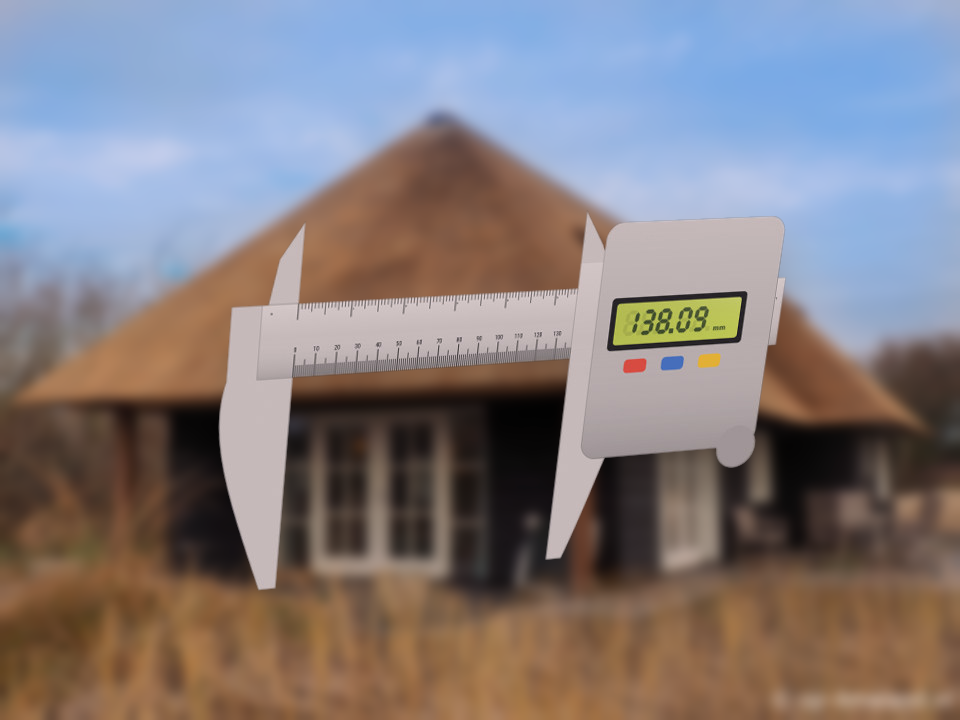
value=138.09 unit=mm
